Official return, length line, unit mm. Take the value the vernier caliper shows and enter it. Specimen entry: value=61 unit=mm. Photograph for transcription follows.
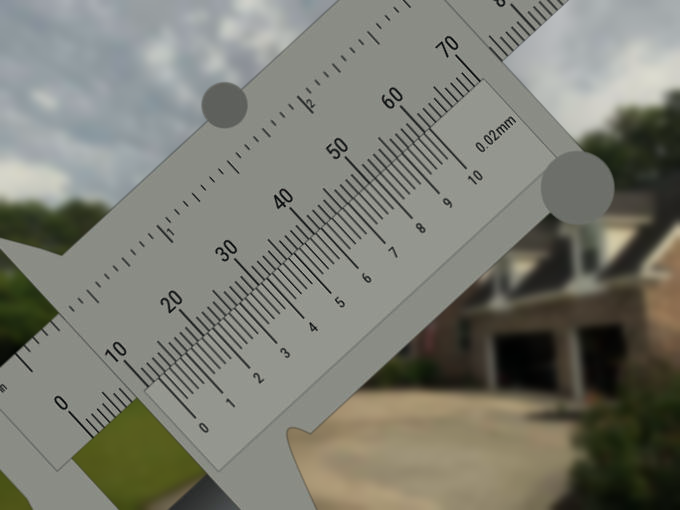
value=11.8 unit=mm
